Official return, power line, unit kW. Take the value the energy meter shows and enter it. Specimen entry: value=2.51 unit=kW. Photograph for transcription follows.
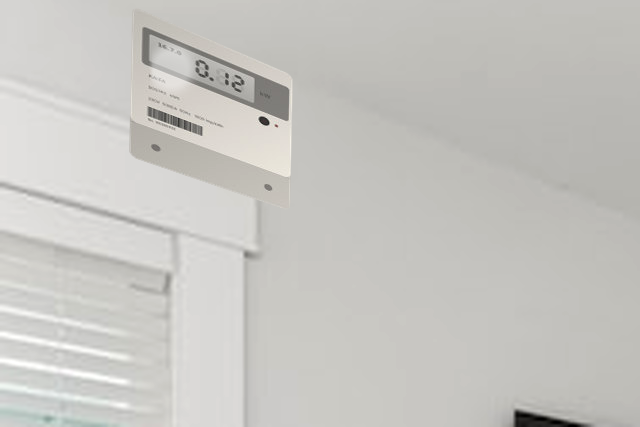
value=0.12 unit=kW
